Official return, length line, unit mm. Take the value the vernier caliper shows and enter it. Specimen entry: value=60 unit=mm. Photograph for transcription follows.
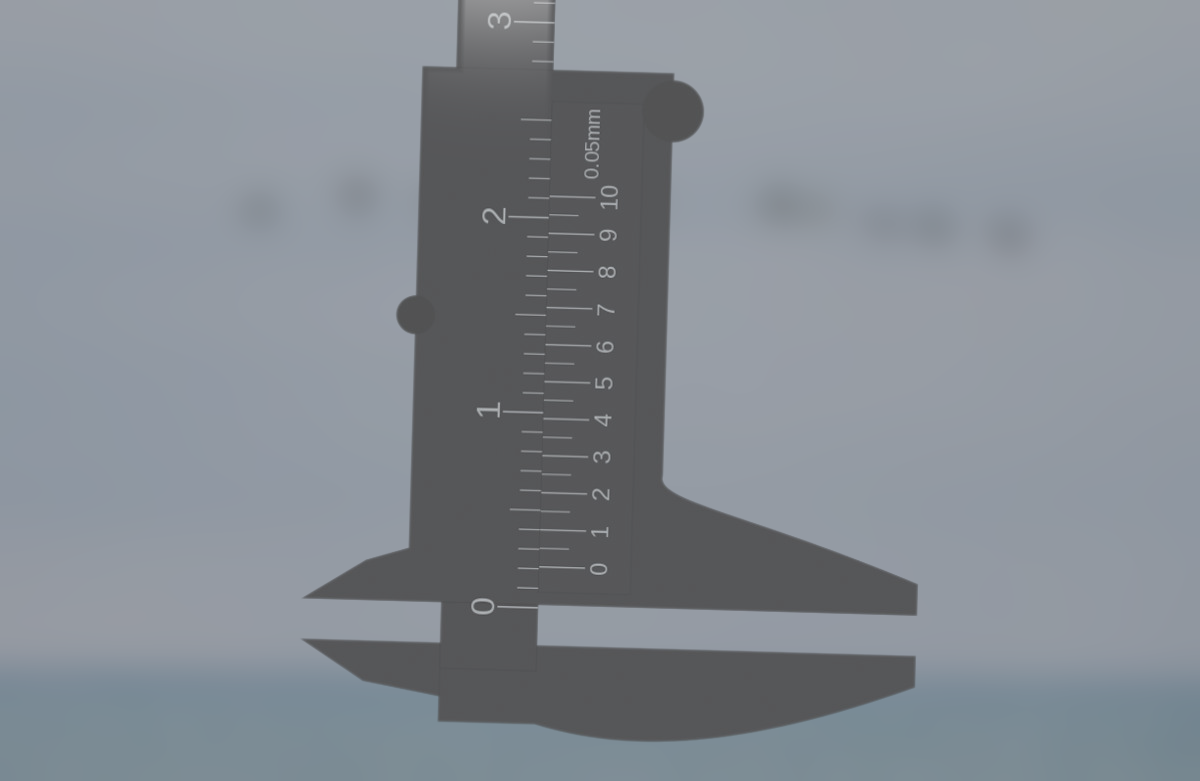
value=2.1 unit=mm
